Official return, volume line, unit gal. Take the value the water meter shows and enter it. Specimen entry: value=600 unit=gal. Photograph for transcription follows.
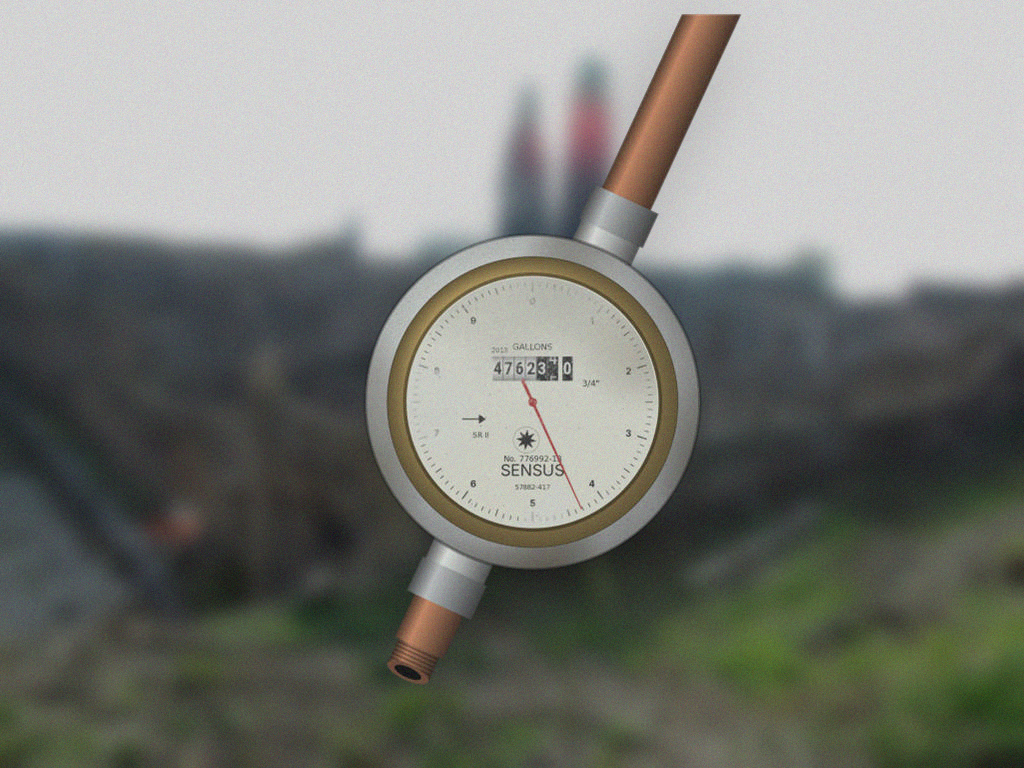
value=4762344.3 unit=gal
